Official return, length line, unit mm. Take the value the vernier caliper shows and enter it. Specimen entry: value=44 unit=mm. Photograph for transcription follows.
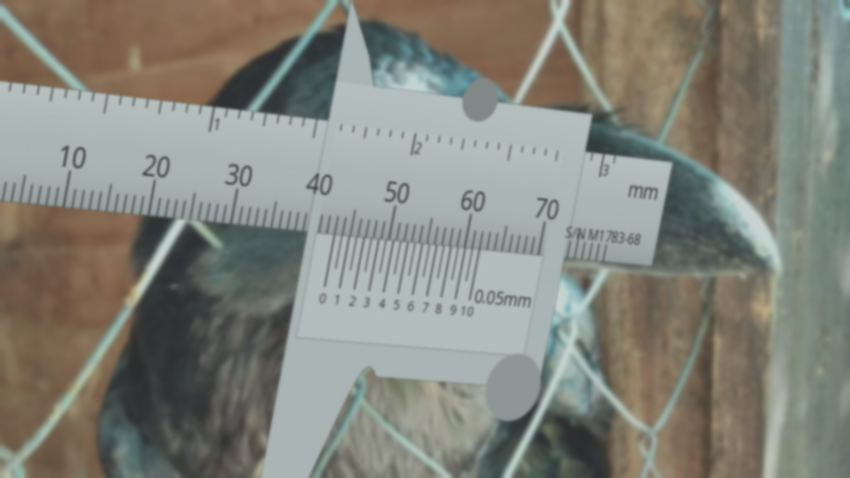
value=43.0 unit=mm
